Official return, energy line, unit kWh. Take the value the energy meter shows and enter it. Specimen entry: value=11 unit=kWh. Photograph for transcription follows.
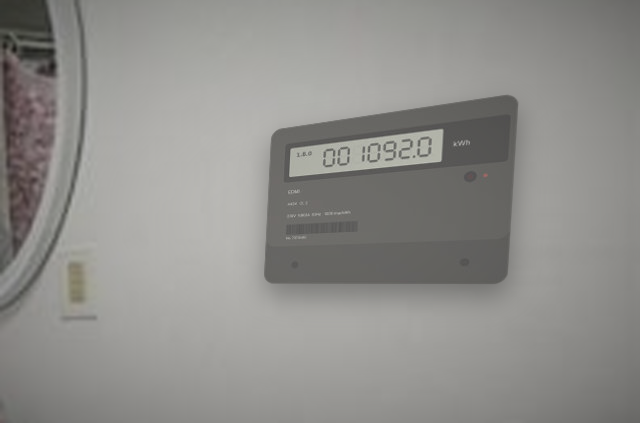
value=1092.0 unit=kWh
